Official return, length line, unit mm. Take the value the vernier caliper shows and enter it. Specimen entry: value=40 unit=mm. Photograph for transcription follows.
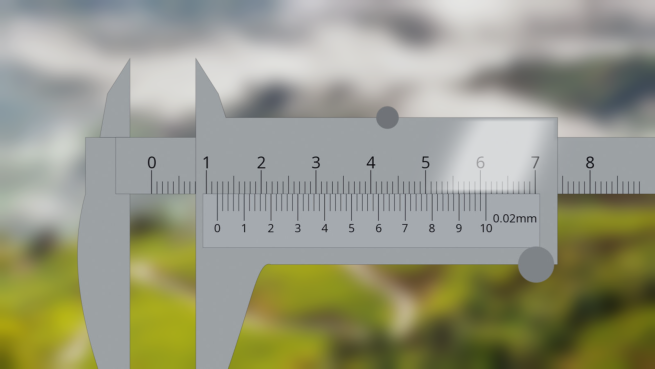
value=12.0 unit=mm
